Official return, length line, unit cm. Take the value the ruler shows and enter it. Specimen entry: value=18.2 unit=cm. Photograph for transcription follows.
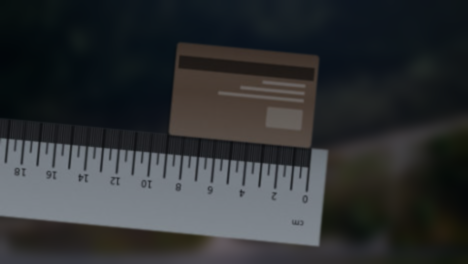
value=9 unit=cm
